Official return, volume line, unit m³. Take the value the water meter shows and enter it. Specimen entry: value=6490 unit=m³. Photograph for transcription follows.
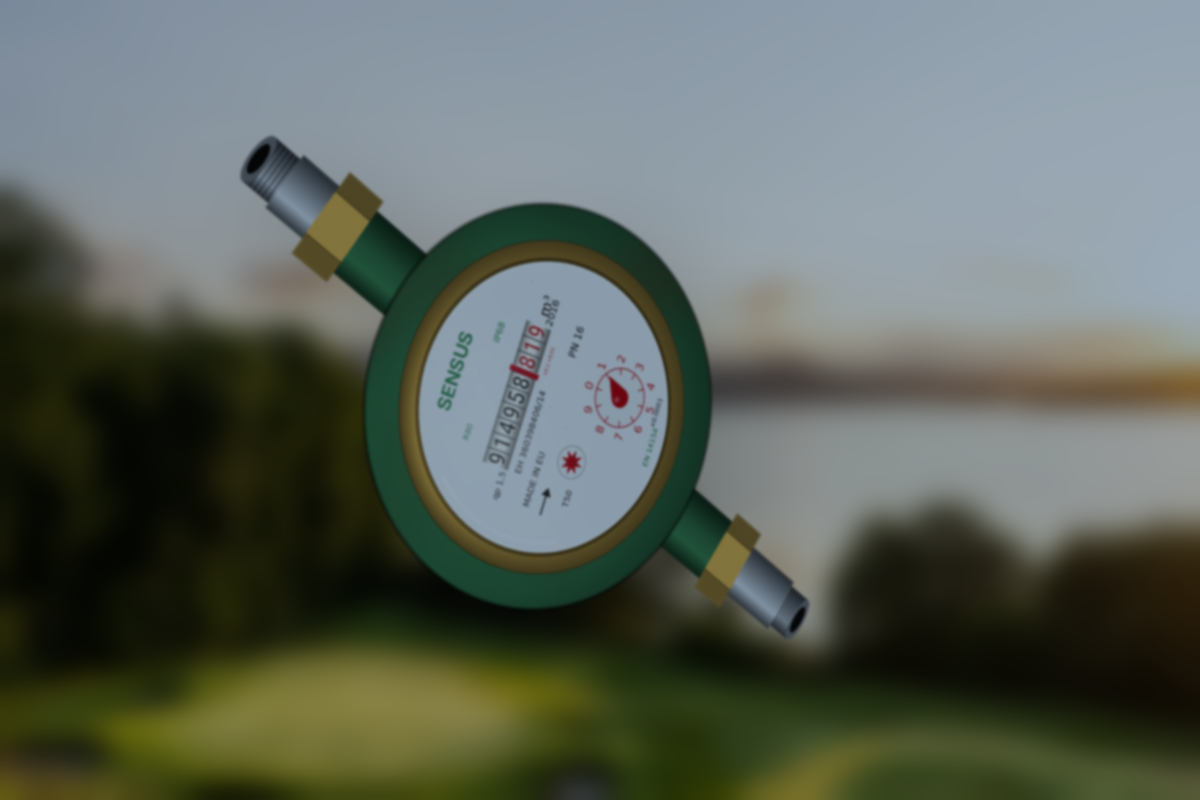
value=914958.8191 unit=m³
